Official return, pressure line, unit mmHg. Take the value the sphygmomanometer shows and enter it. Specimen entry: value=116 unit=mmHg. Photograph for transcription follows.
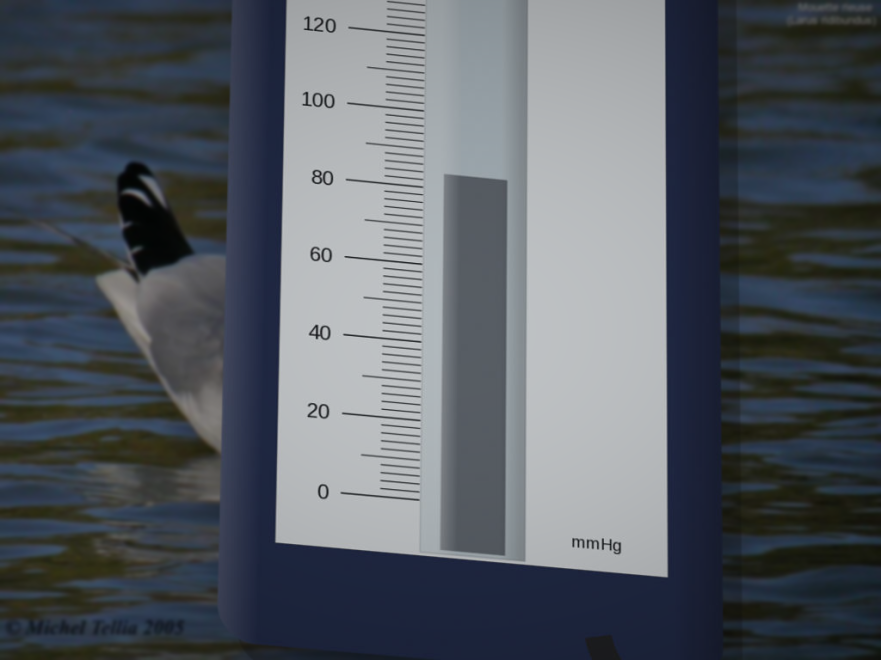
value=84 unit=mmHg
